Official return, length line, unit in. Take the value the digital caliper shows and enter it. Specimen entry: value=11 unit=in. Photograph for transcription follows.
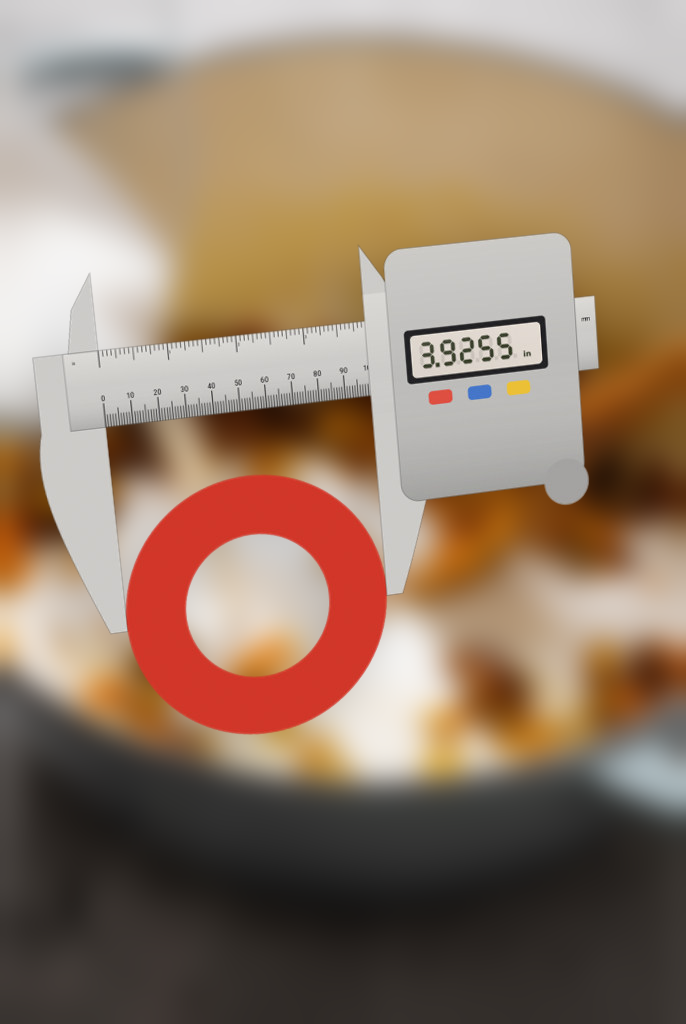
value=3.9255 unit=in
